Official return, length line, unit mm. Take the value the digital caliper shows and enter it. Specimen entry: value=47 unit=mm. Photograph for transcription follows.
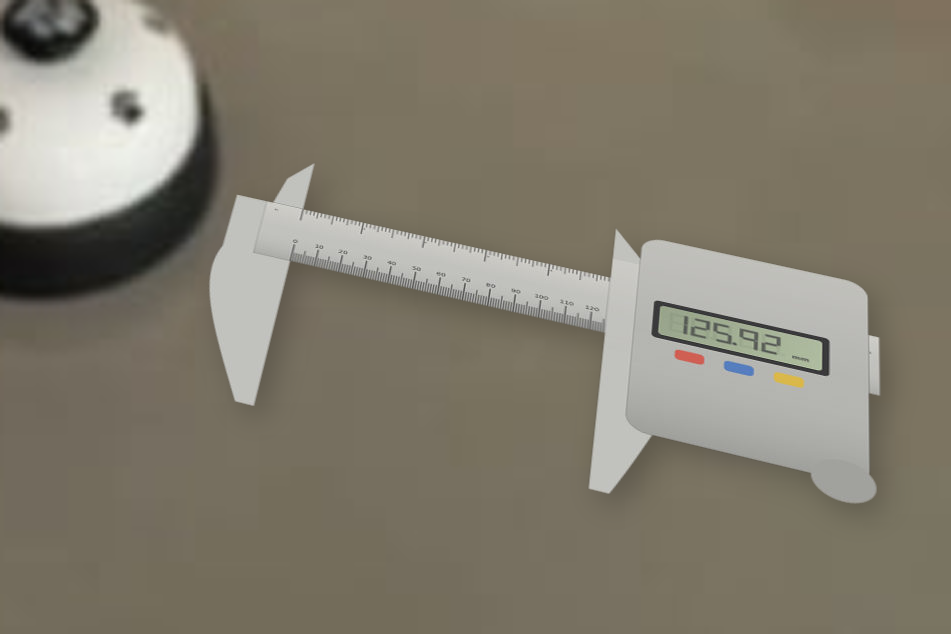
value=125.92 unit=mm
